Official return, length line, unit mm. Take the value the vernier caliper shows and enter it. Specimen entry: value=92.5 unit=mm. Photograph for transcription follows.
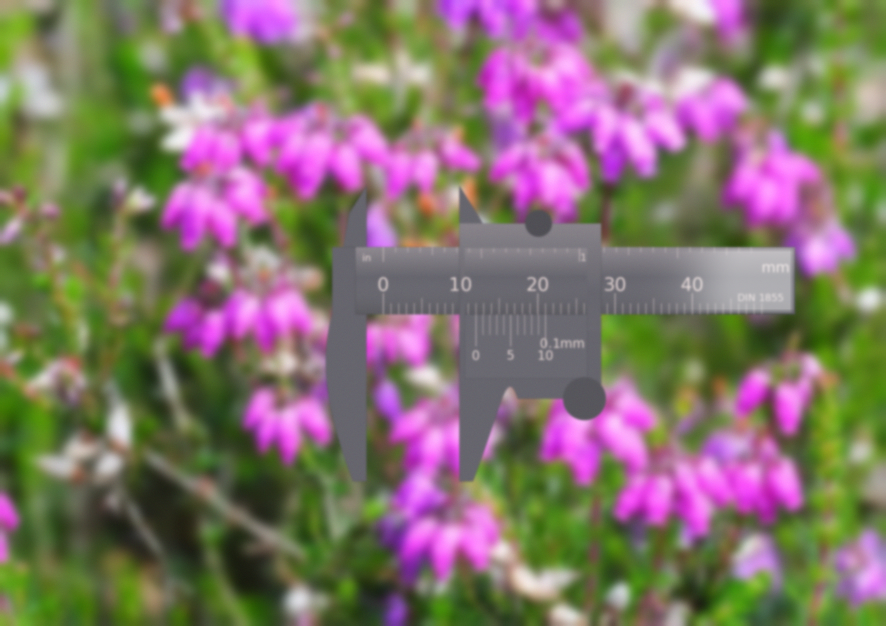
value=12.0 unit=mm
